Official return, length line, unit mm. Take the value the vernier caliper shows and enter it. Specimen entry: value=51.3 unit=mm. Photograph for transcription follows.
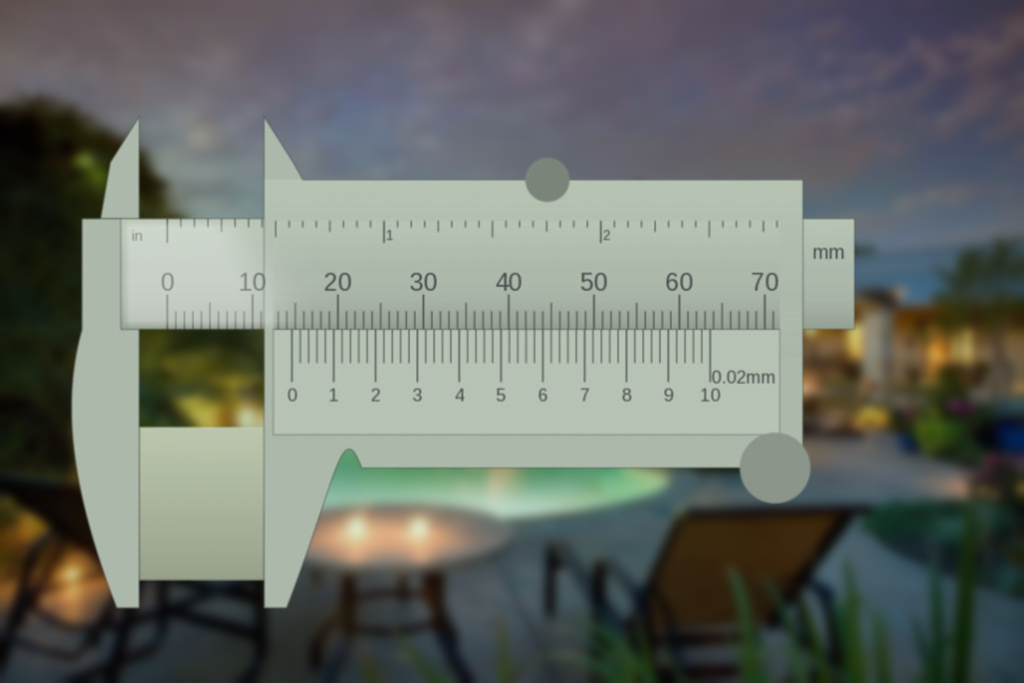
value=14.6 unit=mm
